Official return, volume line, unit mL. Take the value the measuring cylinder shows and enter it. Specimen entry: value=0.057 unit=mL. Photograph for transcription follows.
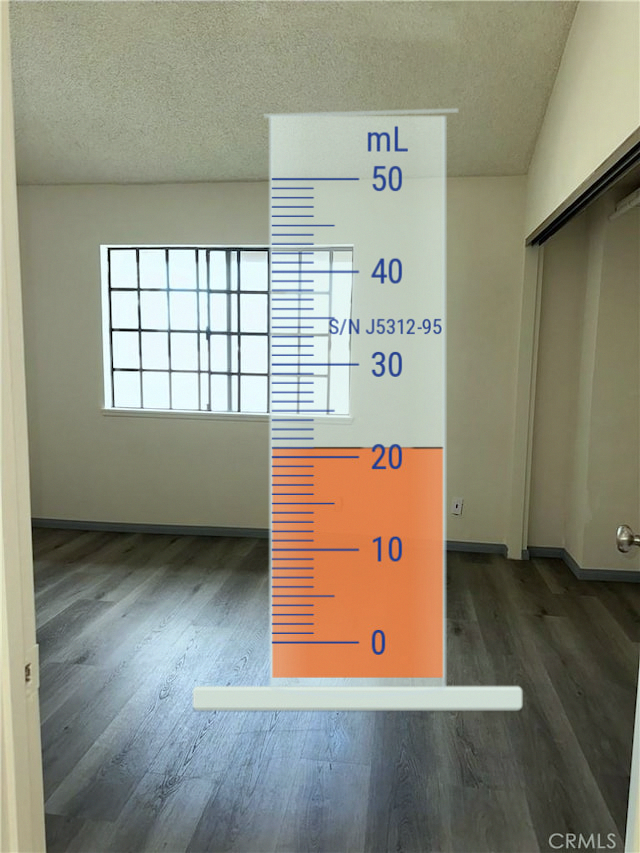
value=21 unit=mL
